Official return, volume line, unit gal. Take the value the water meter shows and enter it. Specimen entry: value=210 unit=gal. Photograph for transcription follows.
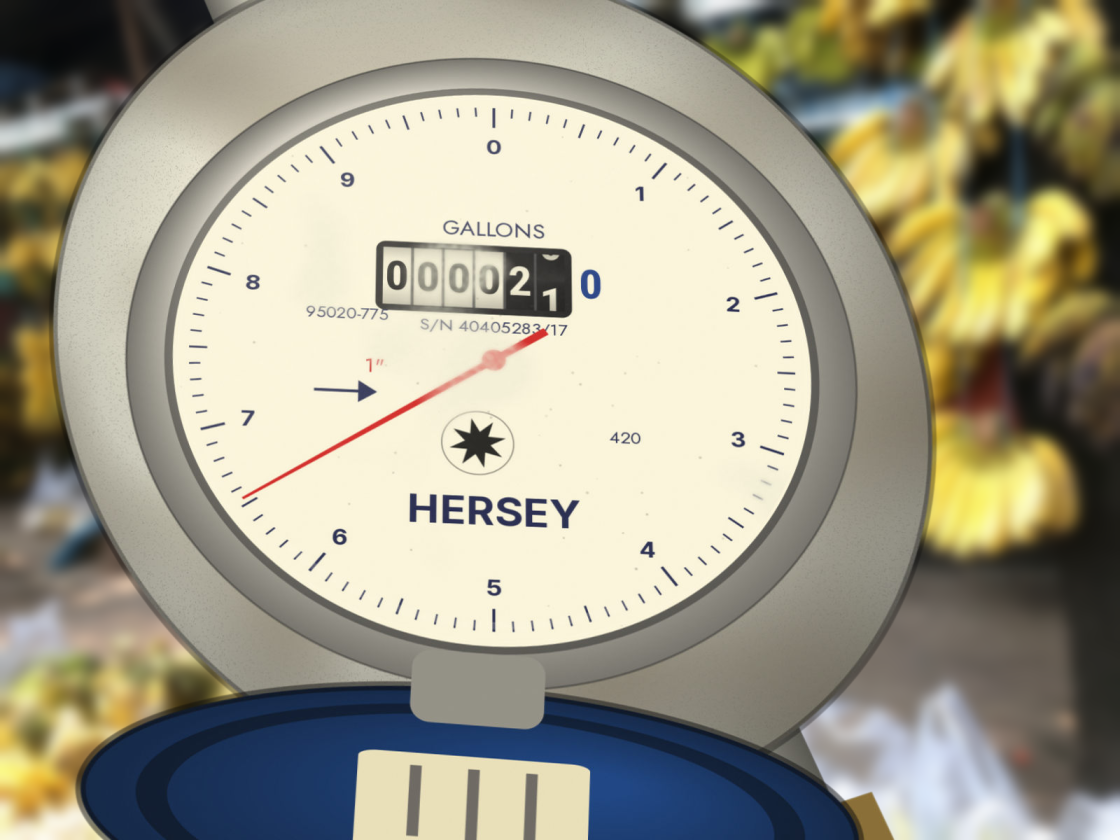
value=206.5 unit=gal
